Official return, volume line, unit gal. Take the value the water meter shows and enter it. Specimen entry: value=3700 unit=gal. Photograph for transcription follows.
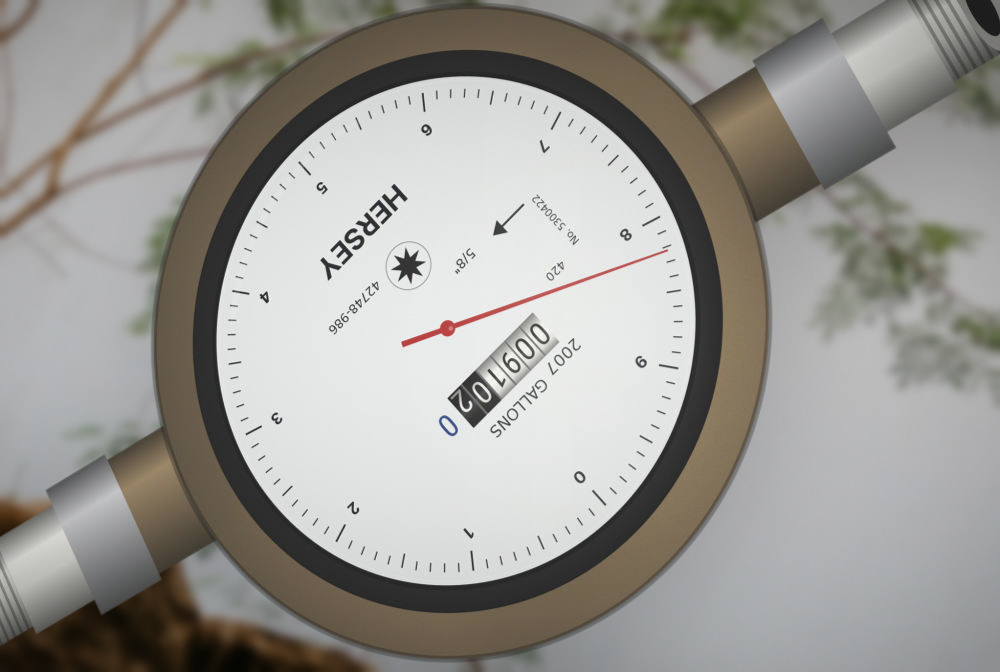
value=91018.2 unit=gal
